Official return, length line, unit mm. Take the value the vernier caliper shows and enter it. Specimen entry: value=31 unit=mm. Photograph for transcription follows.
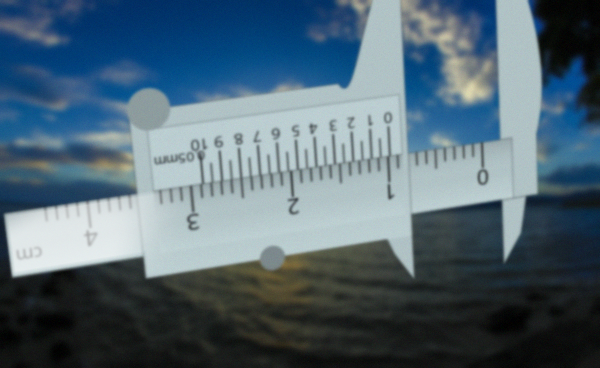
value=9.8 unit=mm
